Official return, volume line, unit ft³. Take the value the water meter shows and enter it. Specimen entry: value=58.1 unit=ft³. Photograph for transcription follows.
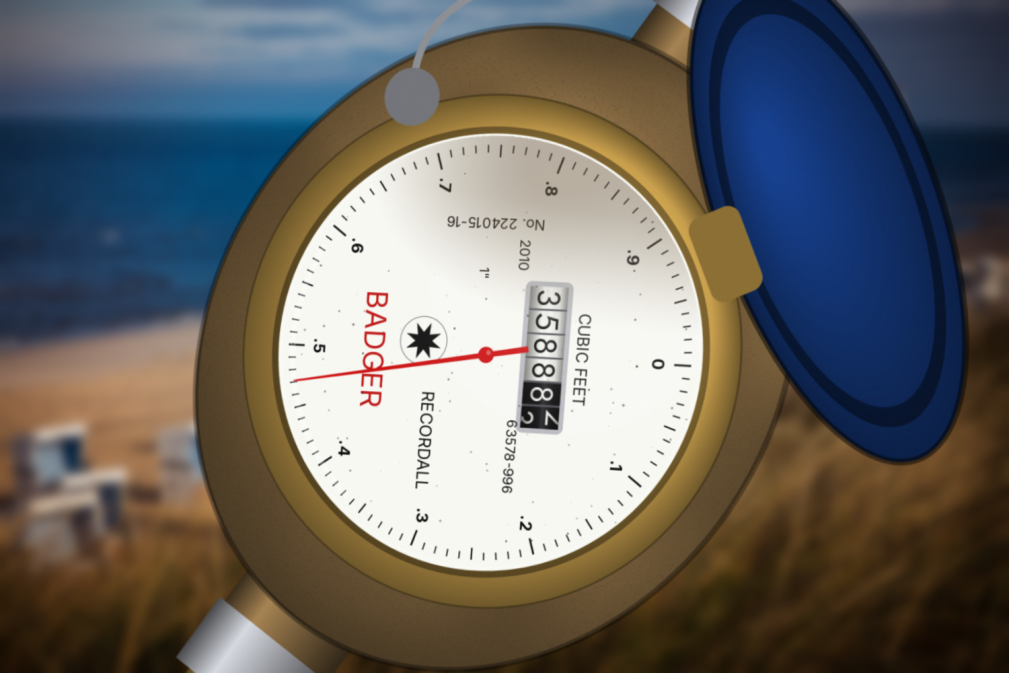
value=358882.47 unit=ft³
